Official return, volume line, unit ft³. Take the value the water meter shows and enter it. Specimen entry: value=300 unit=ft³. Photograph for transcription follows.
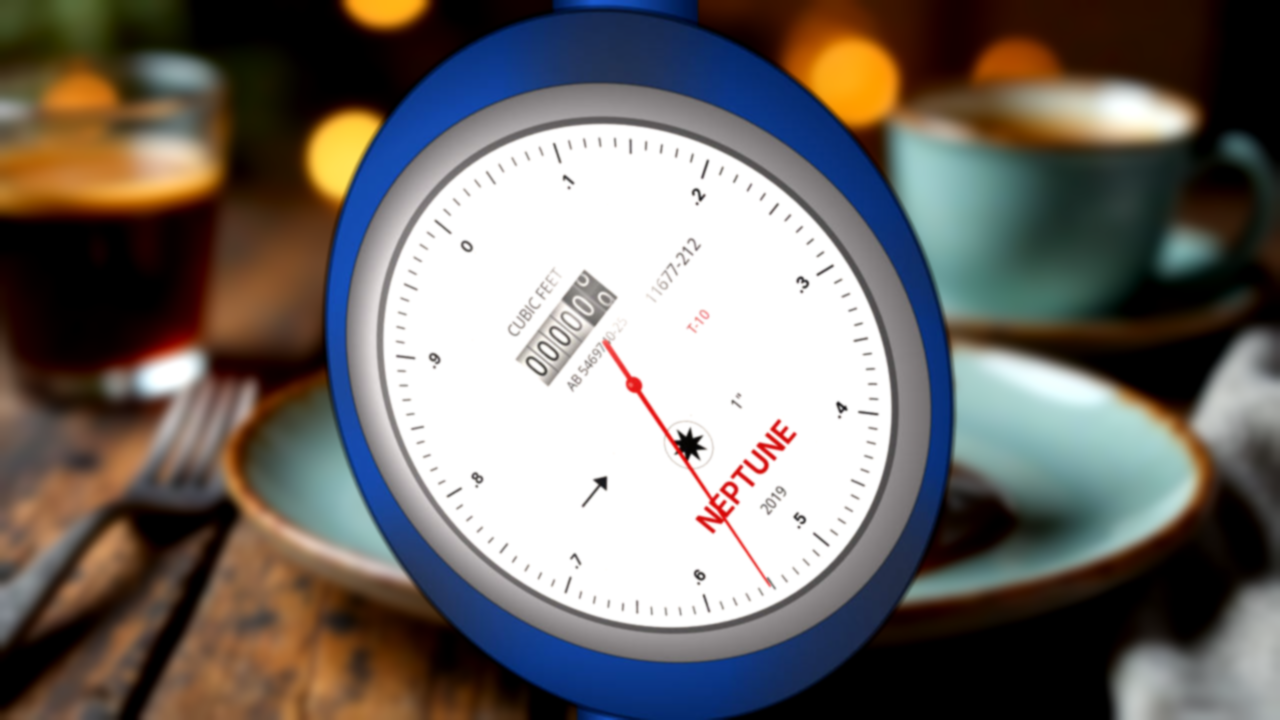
value=8.55 unit=ft³
